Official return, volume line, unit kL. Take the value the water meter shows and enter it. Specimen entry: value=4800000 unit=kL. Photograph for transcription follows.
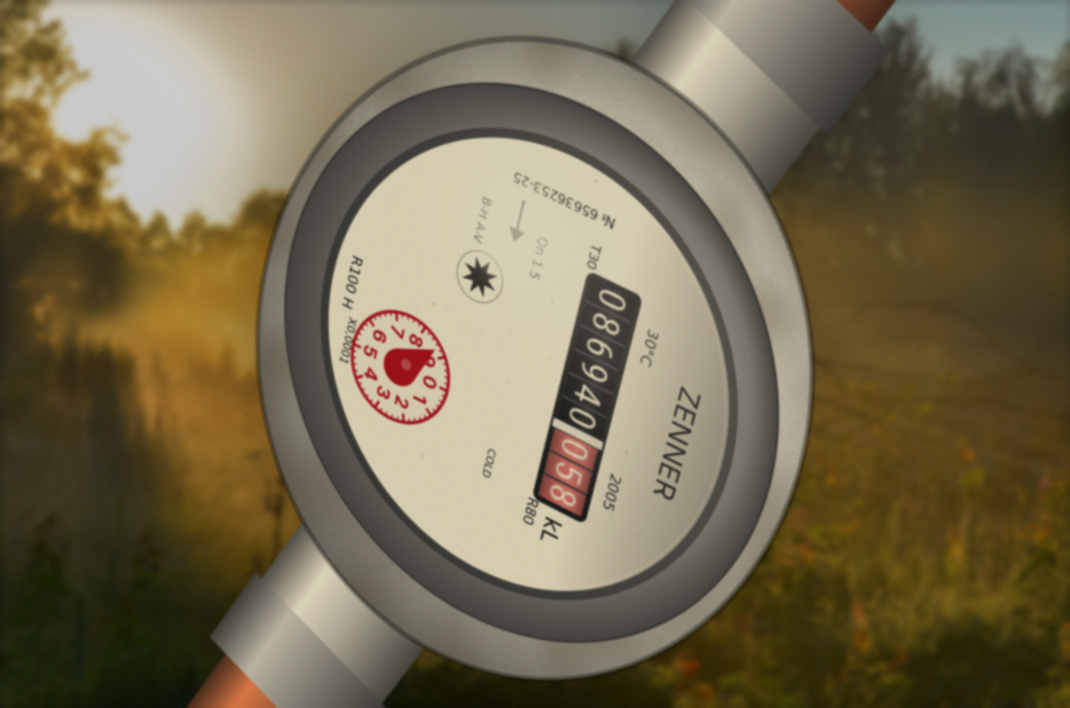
value=86940.0588 unit=kL
